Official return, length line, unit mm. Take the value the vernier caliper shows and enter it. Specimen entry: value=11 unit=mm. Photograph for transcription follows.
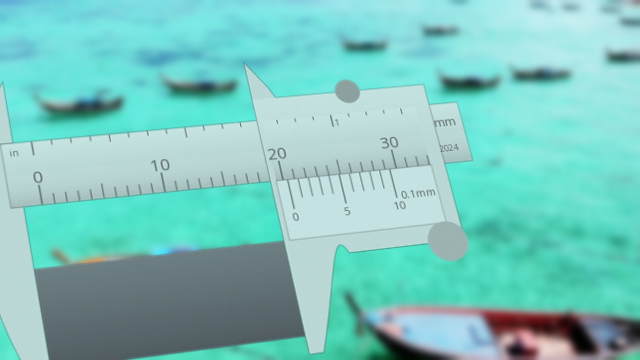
value=20.4 unit=mm
